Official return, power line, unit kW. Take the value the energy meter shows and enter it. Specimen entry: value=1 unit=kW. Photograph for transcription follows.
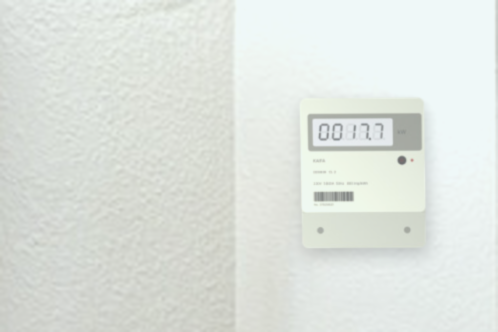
value=17.7 unit=kW
